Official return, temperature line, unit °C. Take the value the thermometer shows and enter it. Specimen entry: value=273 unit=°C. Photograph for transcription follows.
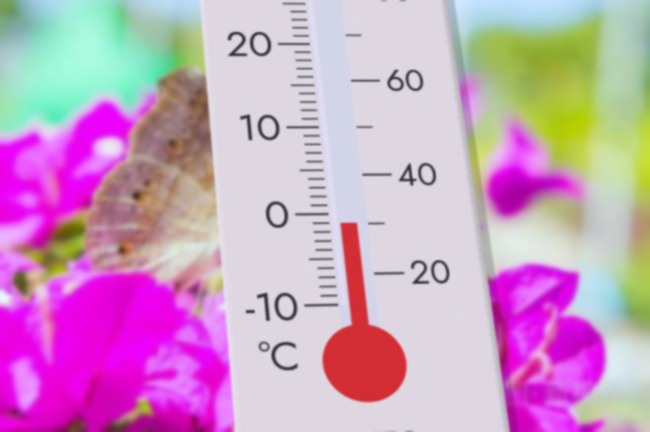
value=-1 unit=°C
